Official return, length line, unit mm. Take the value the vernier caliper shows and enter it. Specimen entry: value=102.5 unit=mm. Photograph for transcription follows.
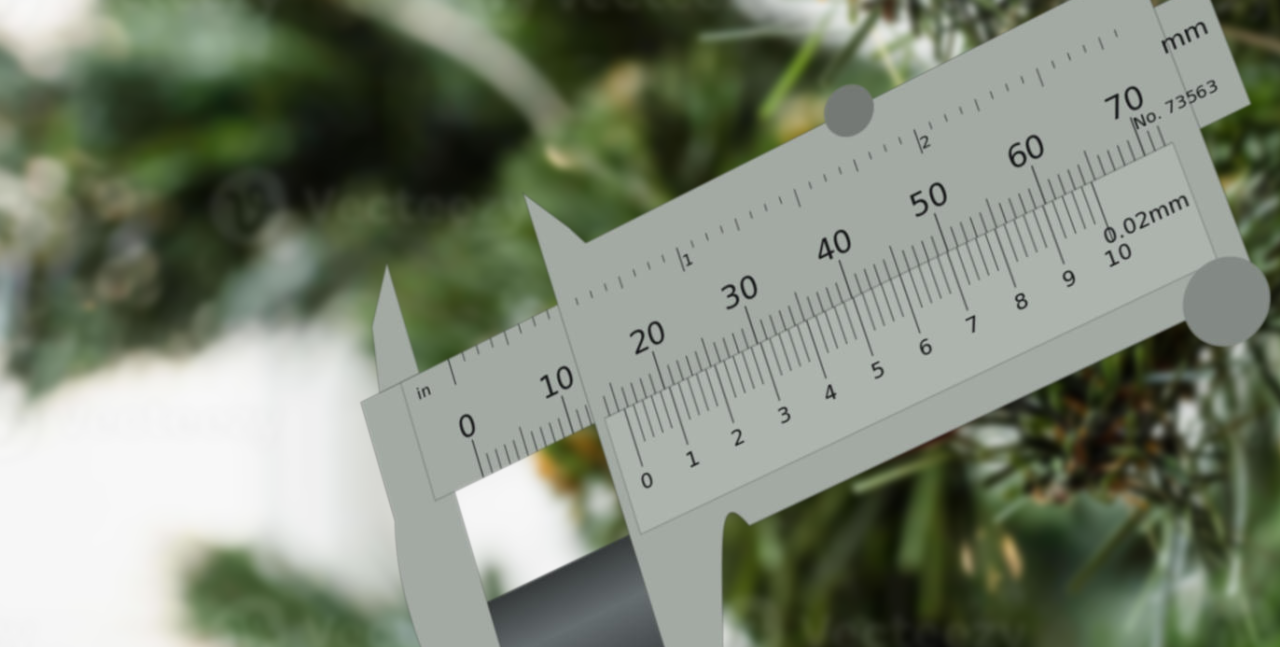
value=15.6 unit=mm
